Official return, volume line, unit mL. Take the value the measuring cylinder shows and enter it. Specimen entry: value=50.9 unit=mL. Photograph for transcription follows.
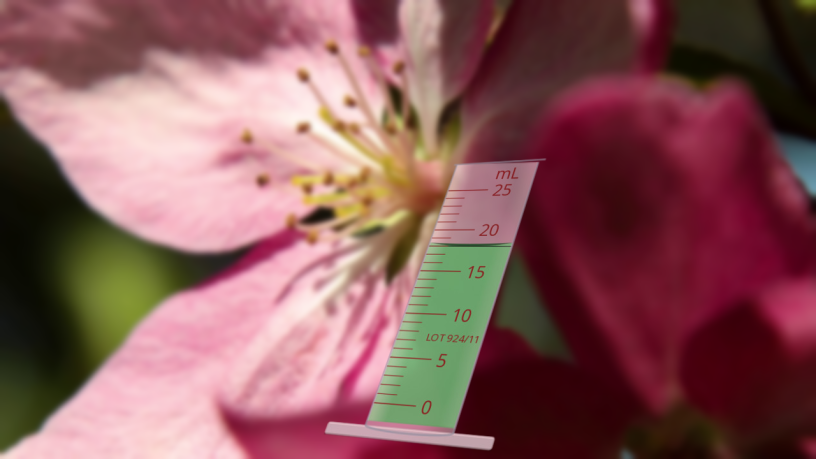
value=18 unit=mL
